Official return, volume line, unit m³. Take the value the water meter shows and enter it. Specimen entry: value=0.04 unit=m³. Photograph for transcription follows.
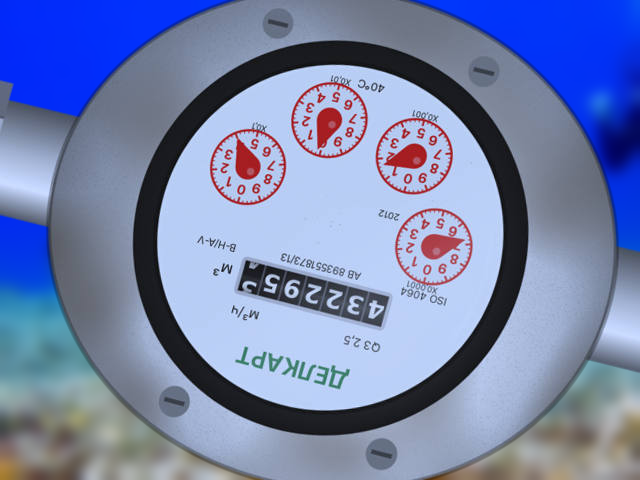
value=4322953.4016 unit=m³
